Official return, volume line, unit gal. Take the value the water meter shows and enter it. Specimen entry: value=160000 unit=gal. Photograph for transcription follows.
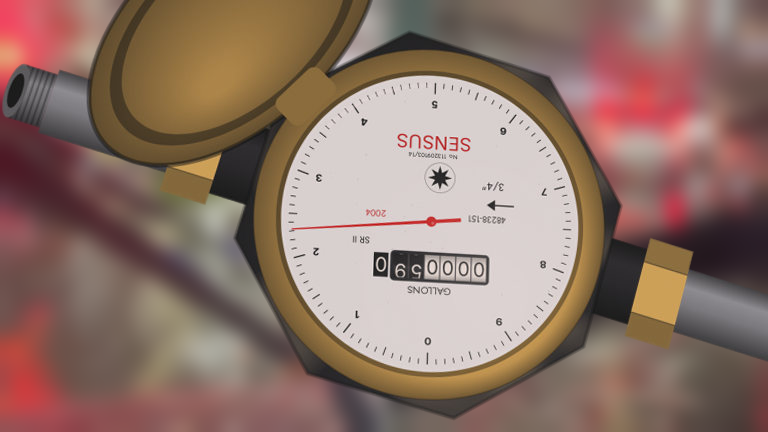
value=592.3 unit=gal
